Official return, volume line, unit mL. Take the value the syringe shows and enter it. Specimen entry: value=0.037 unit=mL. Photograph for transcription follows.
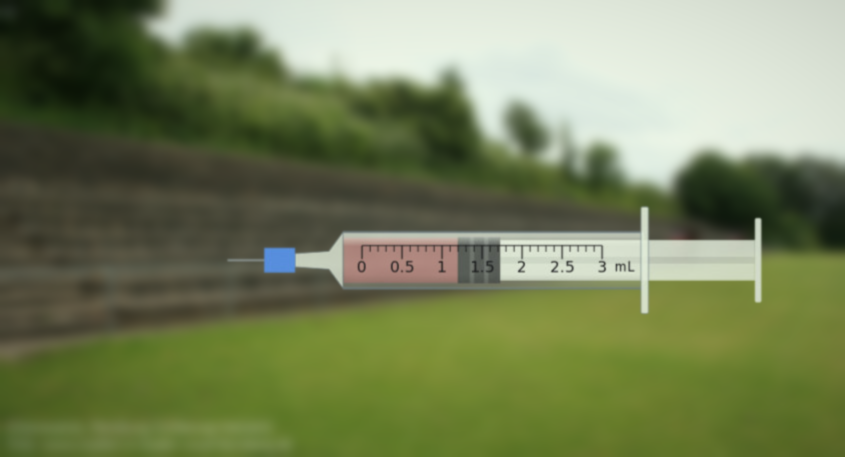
value=1.2 unit=mL
